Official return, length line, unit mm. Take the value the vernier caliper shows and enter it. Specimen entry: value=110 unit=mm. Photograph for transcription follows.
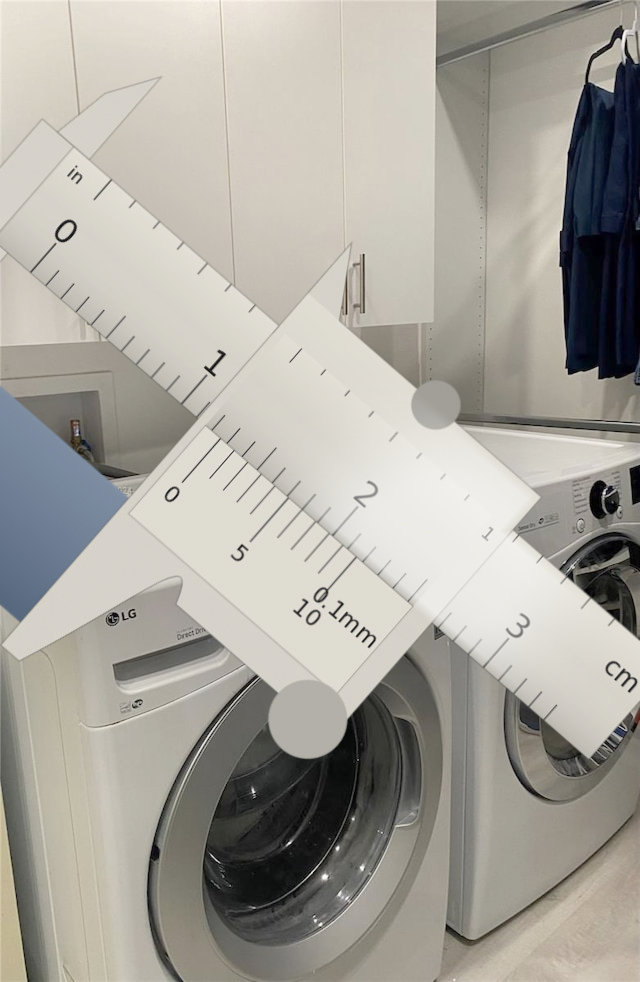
value=12.6 unit=mm
